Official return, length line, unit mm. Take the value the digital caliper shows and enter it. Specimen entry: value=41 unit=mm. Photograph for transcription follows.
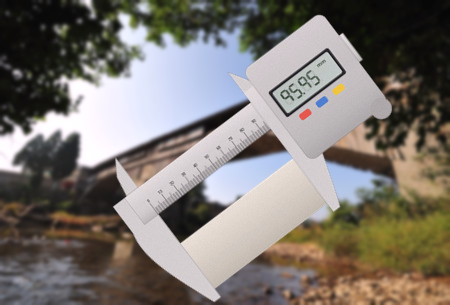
value=95.95 unit=mm
